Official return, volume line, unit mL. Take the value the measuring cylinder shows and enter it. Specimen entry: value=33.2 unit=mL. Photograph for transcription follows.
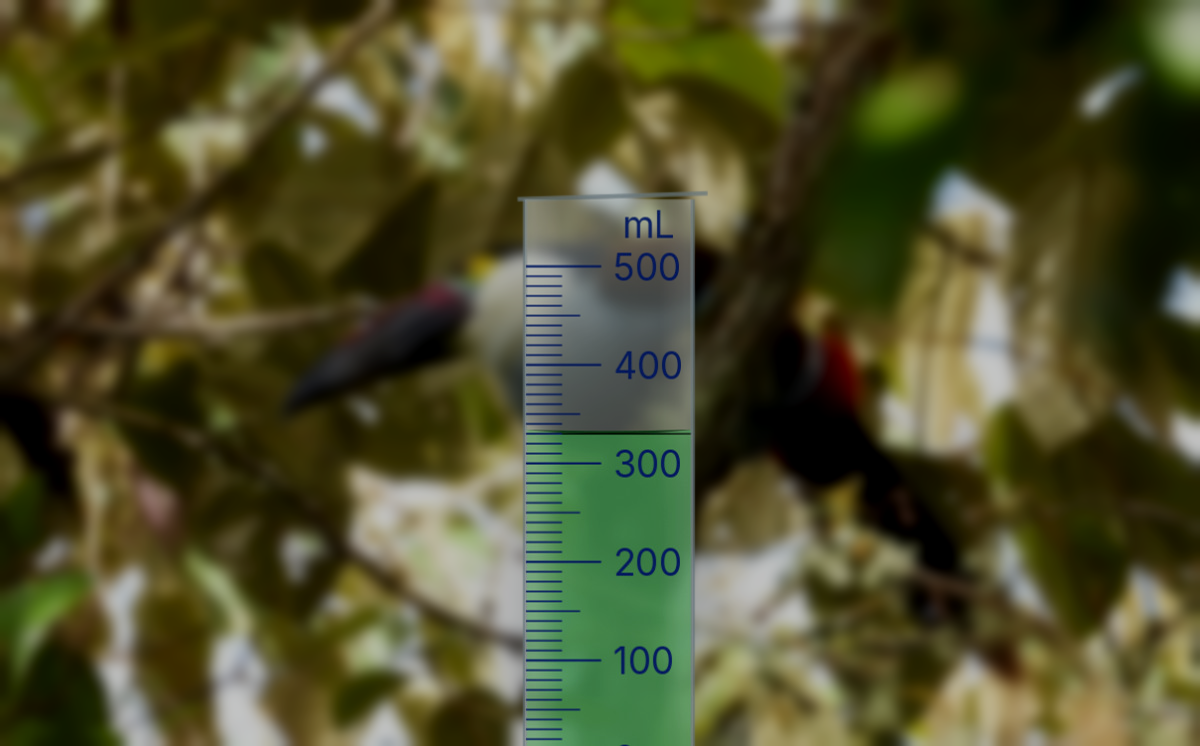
value=330 unit=mL
